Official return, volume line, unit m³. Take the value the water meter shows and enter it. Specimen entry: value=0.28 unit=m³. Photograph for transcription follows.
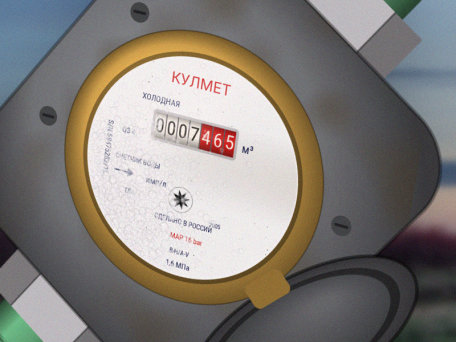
value=7.465 unit=m³
